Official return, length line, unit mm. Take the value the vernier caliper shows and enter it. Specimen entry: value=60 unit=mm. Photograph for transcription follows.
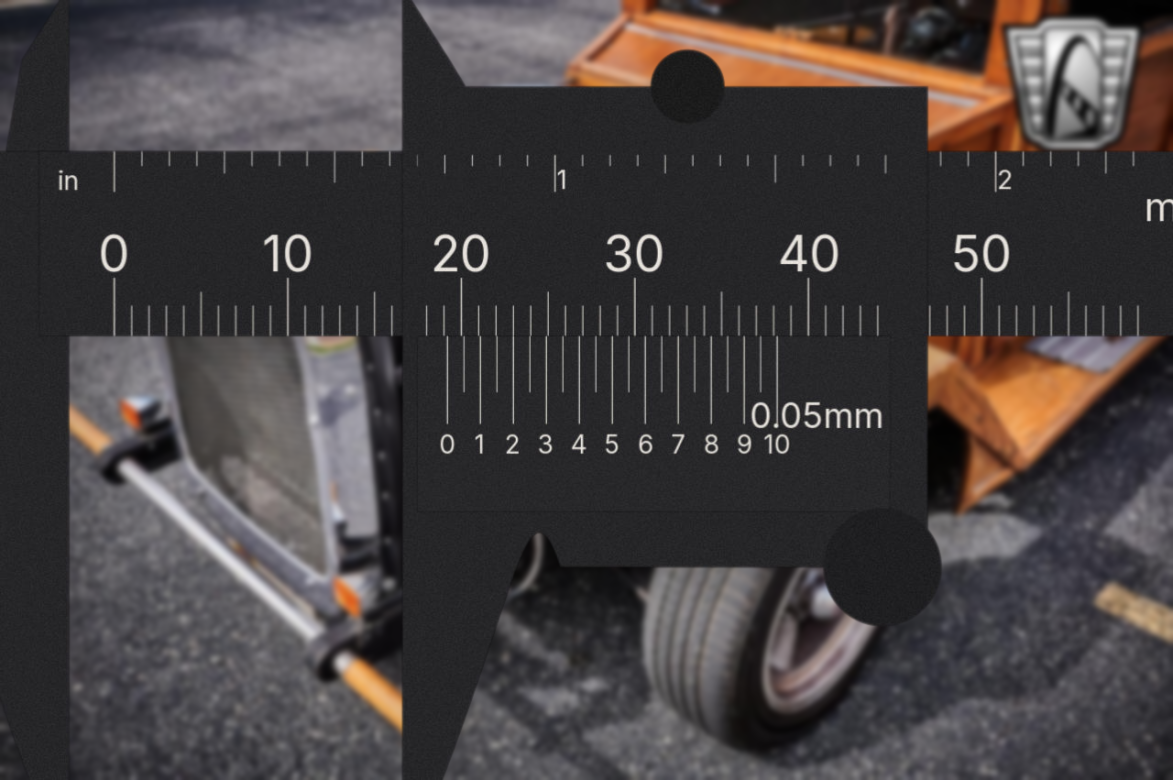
value=19.2 unit=mm
